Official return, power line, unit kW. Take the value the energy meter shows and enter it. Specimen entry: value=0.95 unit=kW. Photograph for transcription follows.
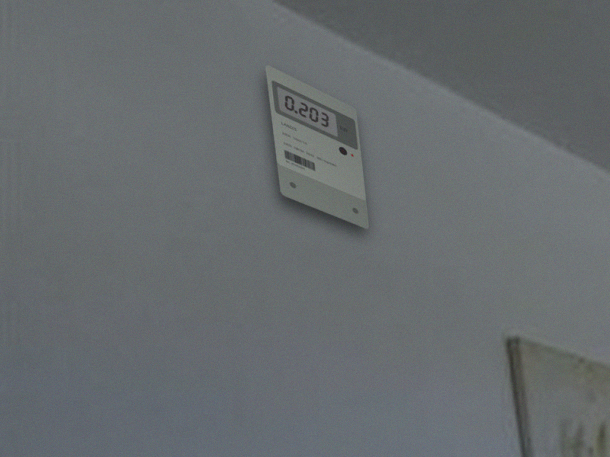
value=0.203 unit=kW
